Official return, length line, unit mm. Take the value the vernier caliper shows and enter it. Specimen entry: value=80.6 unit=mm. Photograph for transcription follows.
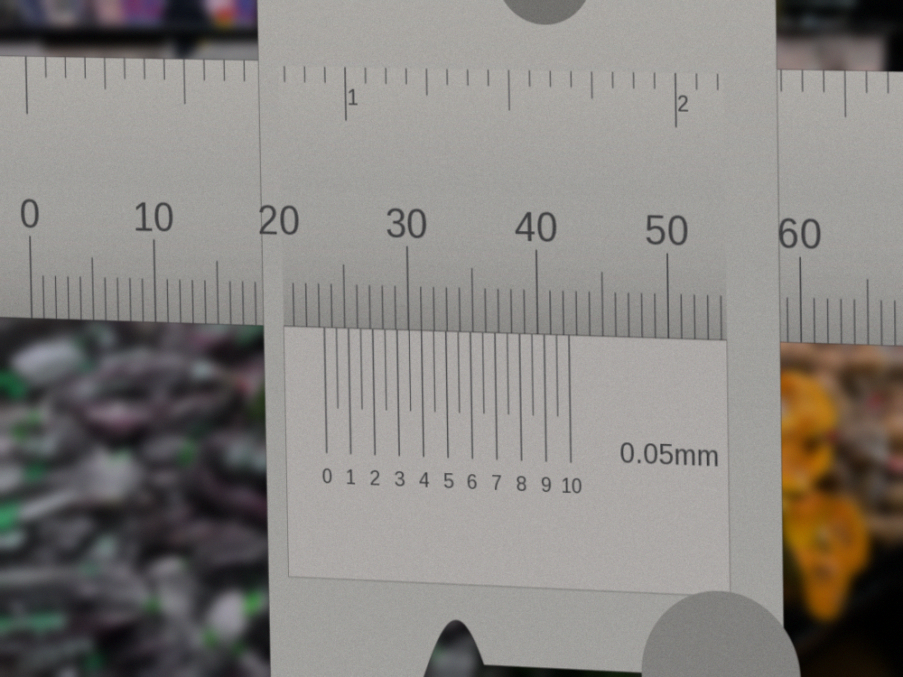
value=23.4 unit=mm
